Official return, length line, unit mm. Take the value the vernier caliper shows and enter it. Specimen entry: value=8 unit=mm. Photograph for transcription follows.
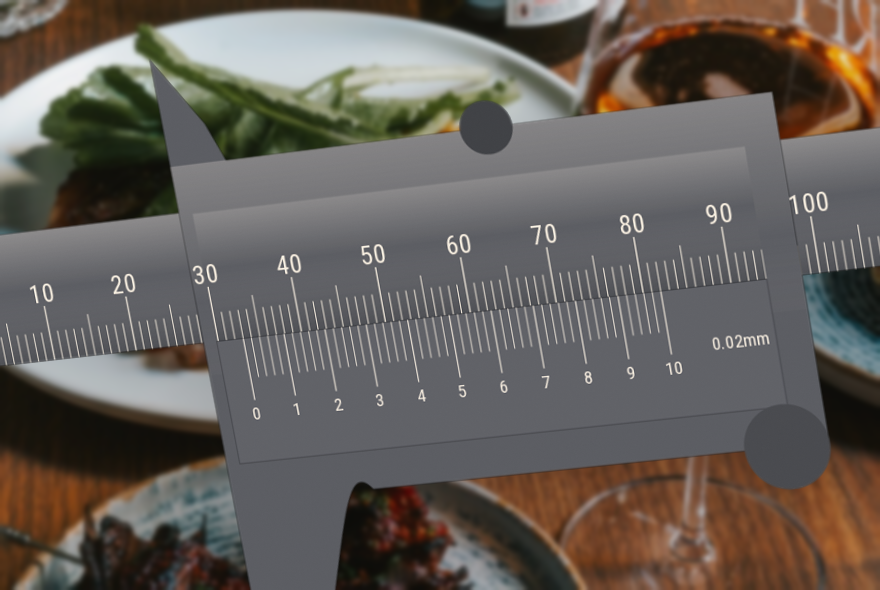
value=33.0 unit=mm
